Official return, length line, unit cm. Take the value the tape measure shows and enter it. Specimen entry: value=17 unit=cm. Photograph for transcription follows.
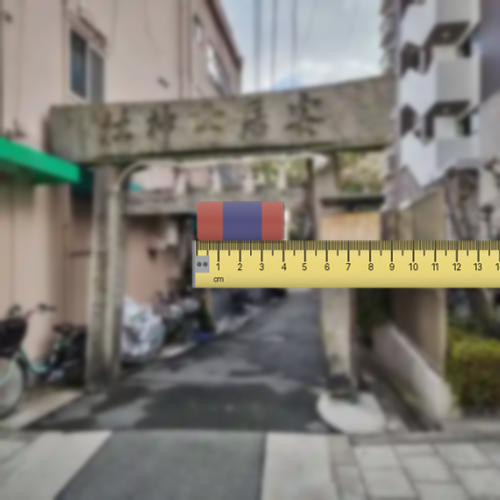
value=4 unit=cm
